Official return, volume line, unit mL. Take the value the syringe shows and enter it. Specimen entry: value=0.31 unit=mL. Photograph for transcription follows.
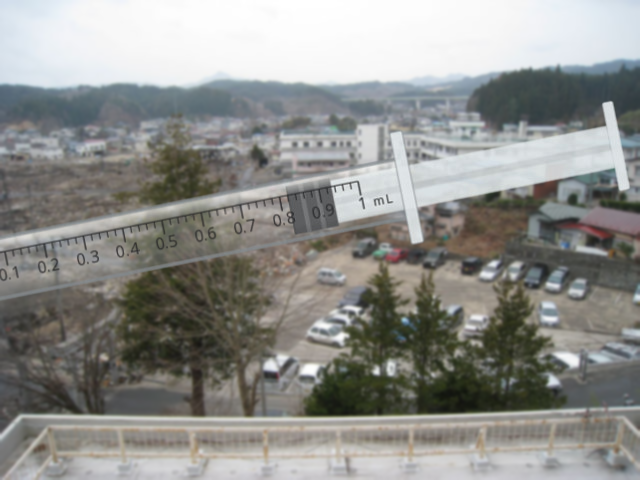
value=0.82 unit=mL
